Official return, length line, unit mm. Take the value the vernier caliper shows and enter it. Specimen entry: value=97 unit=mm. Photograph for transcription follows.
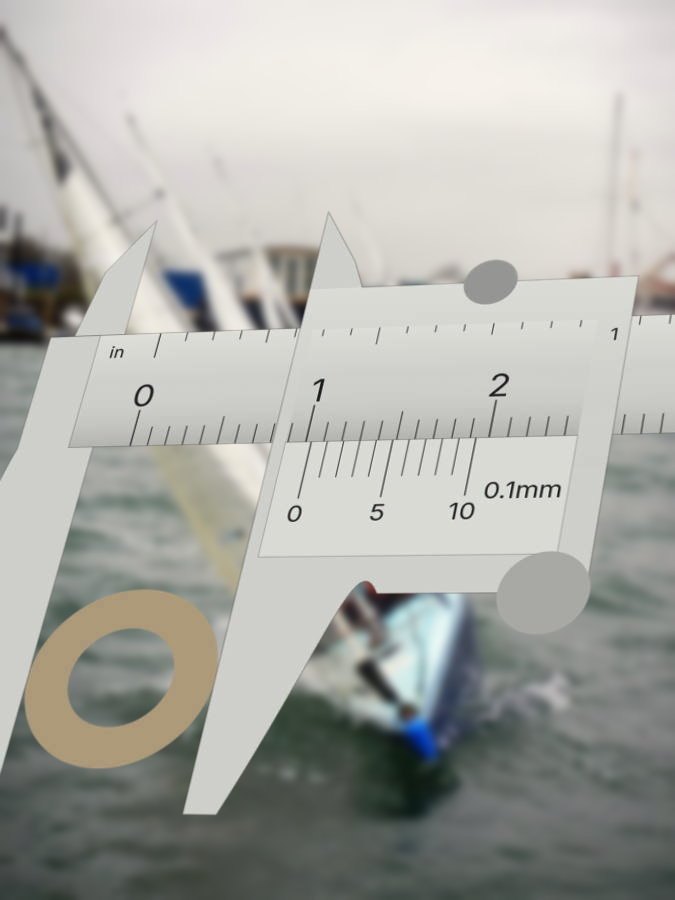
value=10.3 unit=mm
